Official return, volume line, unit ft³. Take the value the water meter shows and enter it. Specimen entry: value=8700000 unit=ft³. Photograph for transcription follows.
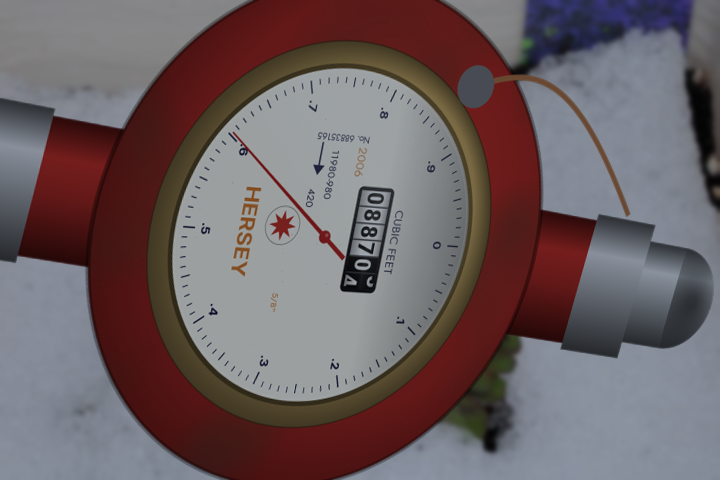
value=88703.60 unit=ft³
